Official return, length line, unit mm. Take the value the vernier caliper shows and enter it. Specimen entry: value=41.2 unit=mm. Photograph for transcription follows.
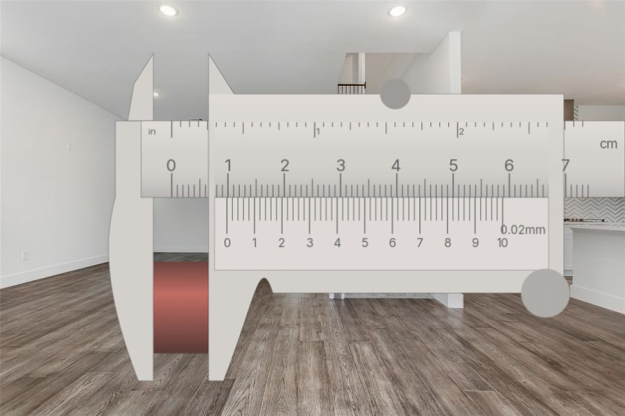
value=9.8 unit=mm
